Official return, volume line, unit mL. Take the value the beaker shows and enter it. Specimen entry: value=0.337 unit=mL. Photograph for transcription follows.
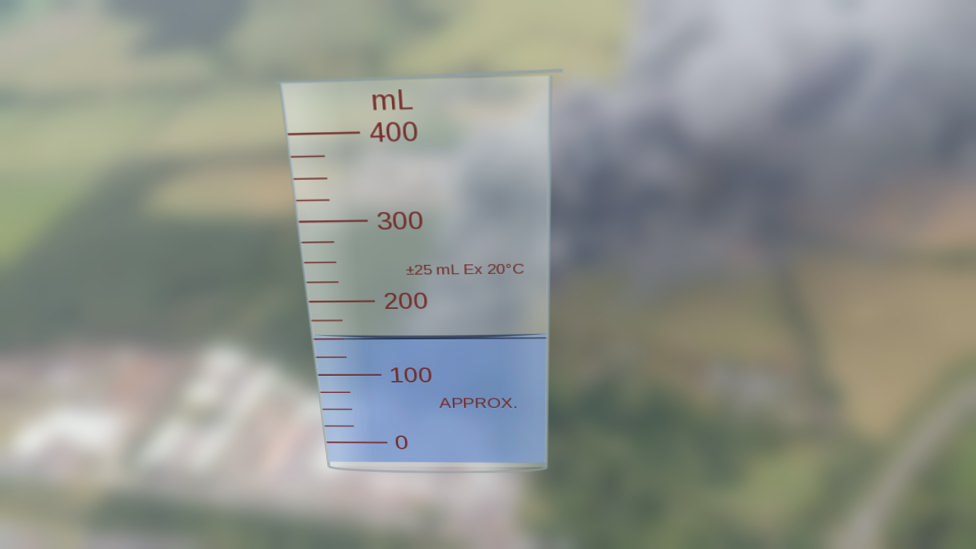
value=150 unit=mL
